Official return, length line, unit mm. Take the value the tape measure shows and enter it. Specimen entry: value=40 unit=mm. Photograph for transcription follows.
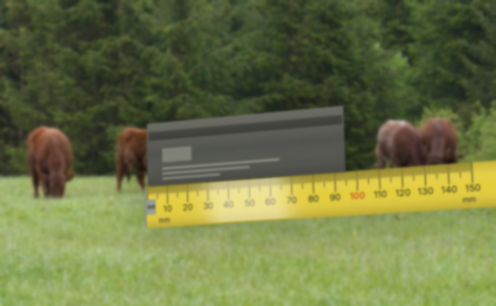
value=95 unit=mm
